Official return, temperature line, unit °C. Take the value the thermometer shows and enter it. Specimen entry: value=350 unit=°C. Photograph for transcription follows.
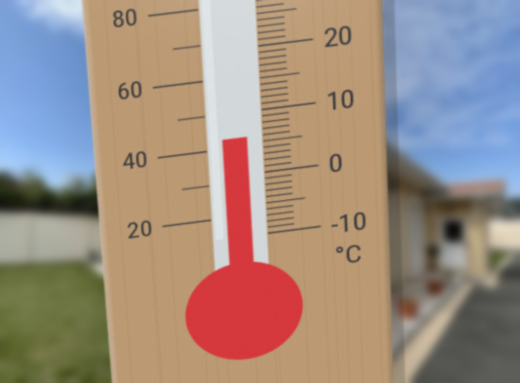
value=6 unit=°C
